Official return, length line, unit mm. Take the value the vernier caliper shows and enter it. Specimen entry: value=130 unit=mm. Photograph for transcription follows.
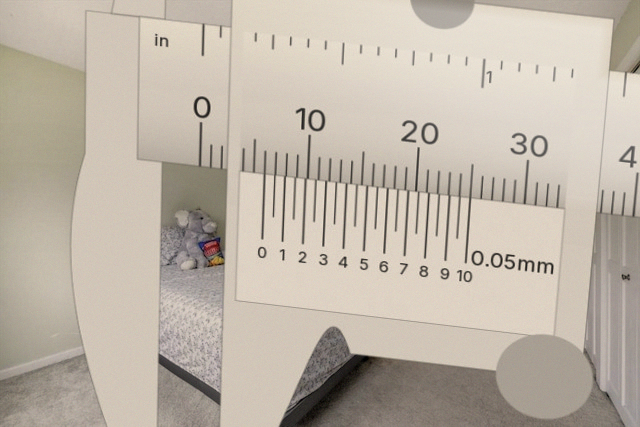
value=6.0 unit=mm
